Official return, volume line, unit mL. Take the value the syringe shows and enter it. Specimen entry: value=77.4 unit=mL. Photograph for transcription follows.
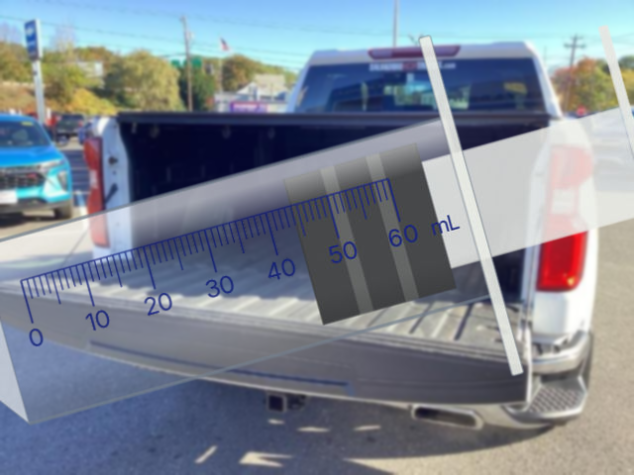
value=44 unit=mL
